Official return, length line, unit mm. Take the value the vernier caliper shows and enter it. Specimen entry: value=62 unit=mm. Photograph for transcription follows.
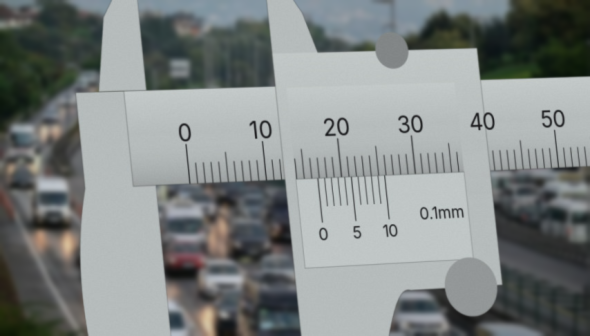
value=16.8 unit=mm
